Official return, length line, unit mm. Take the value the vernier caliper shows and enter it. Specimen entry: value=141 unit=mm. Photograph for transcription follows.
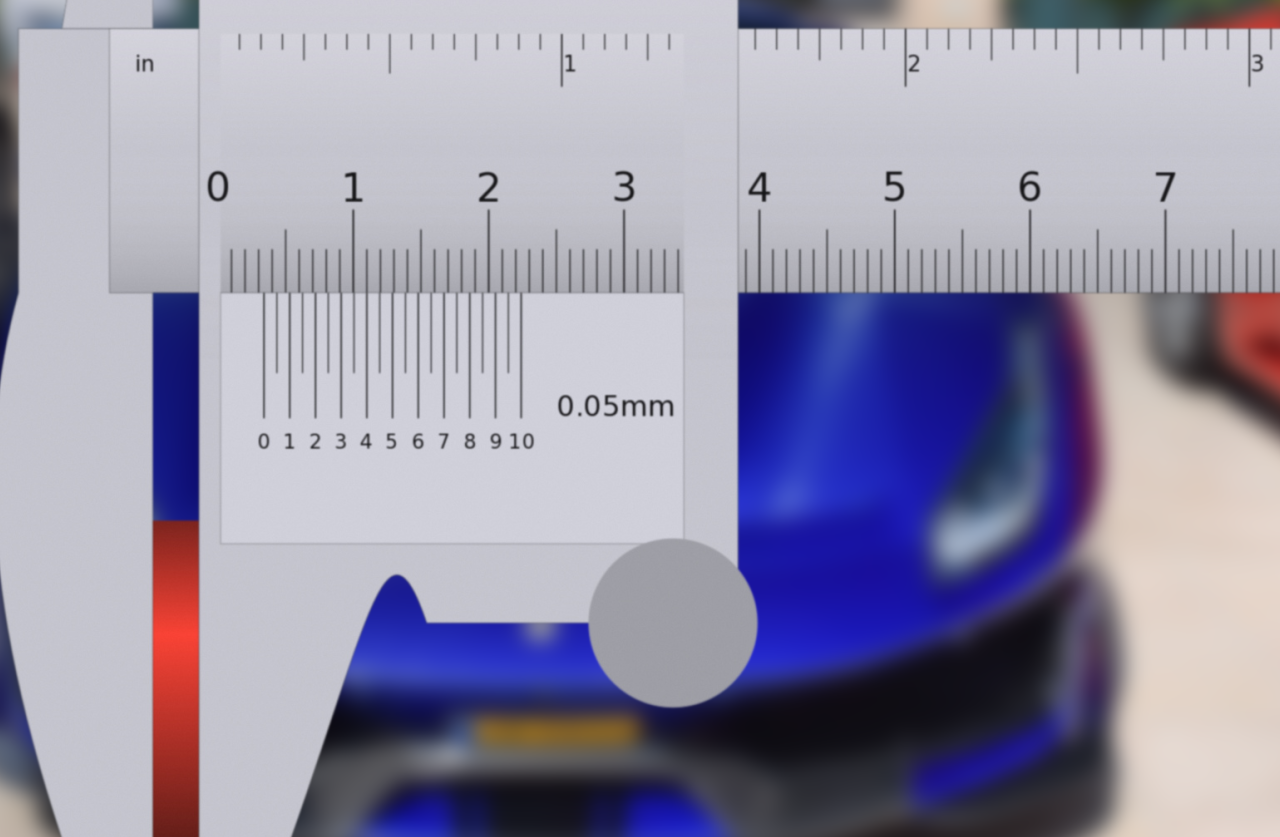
value=3.4 unit=mm
